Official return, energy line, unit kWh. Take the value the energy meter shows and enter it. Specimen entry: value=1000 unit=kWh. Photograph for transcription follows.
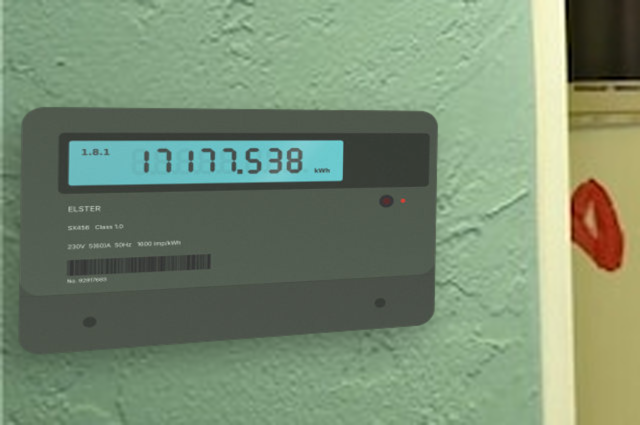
value=17177.538 unit=kWh
